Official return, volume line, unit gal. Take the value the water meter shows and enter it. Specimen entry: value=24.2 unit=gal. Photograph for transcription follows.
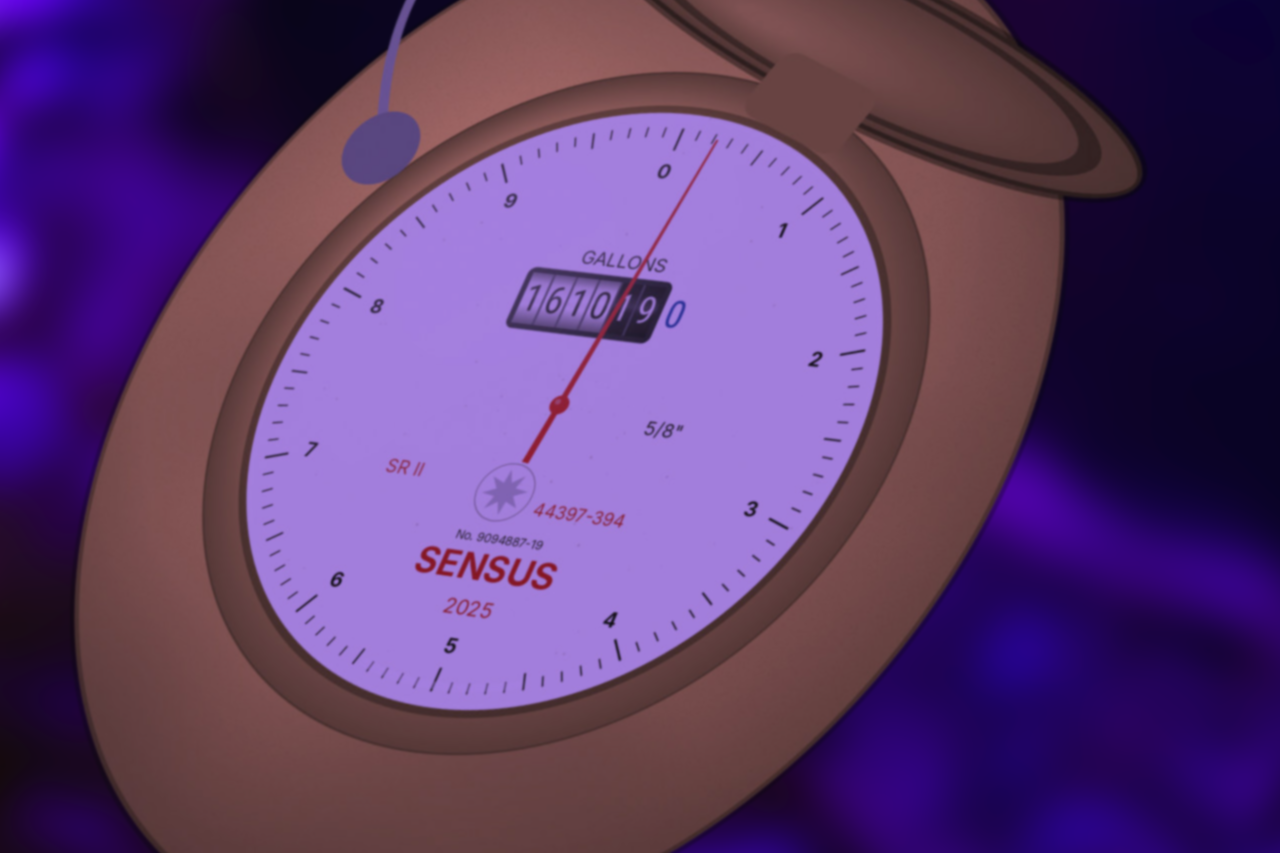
value=1610190.2 unit=gal
